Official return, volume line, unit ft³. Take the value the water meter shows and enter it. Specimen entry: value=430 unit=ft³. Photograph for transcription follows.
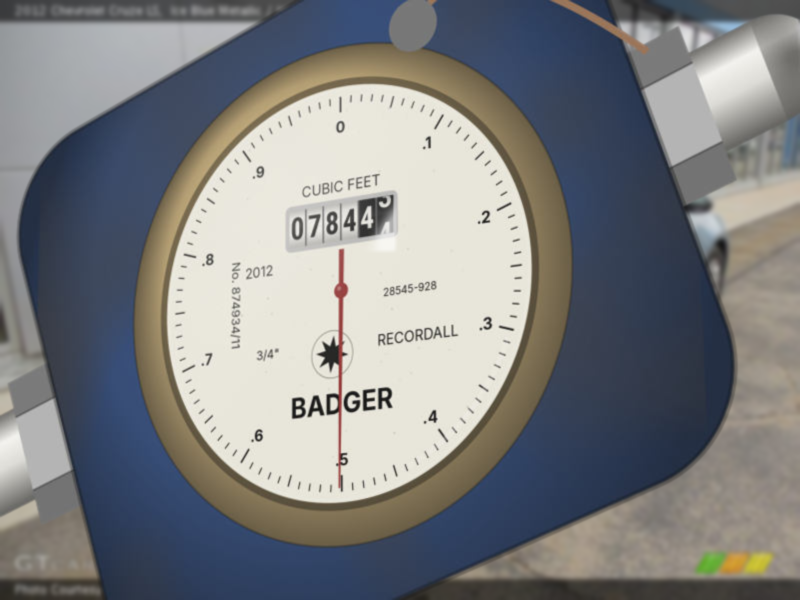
value=78443.50 unit=ft³
